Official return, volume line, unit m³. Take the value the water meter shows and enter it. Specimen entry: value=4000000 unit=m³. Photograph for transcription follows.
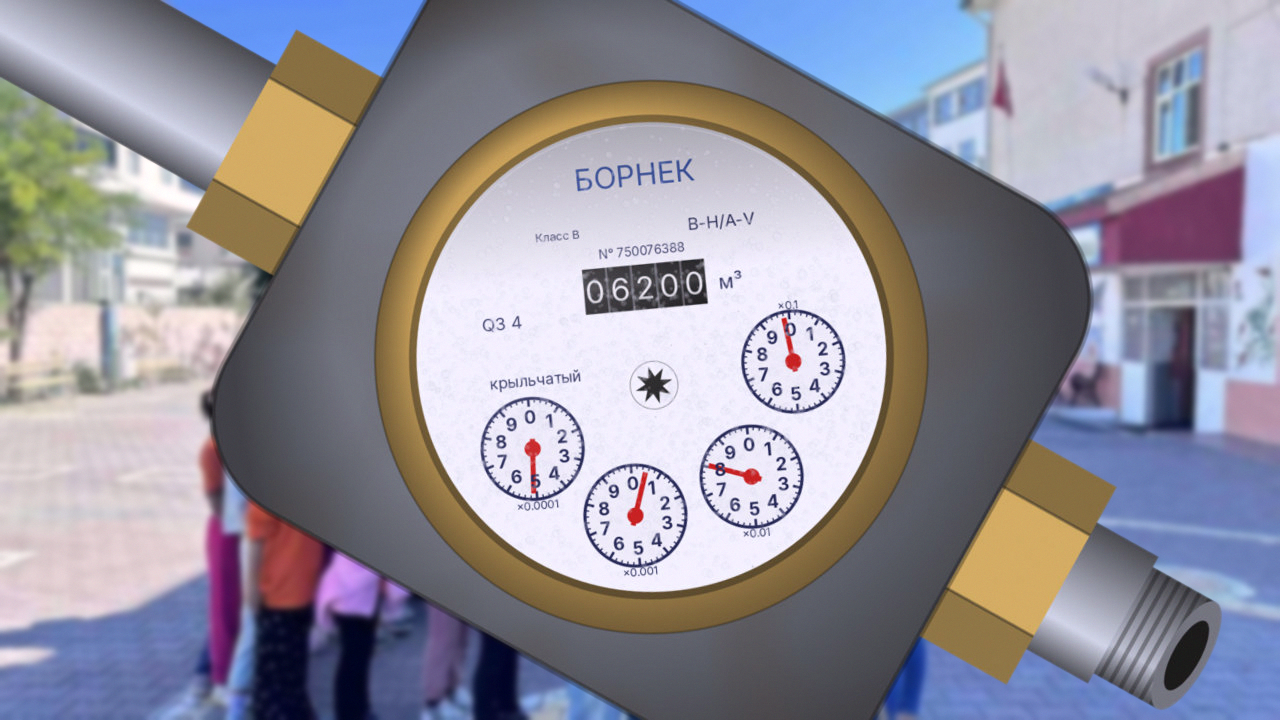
value=6199.9805 unit=m³
